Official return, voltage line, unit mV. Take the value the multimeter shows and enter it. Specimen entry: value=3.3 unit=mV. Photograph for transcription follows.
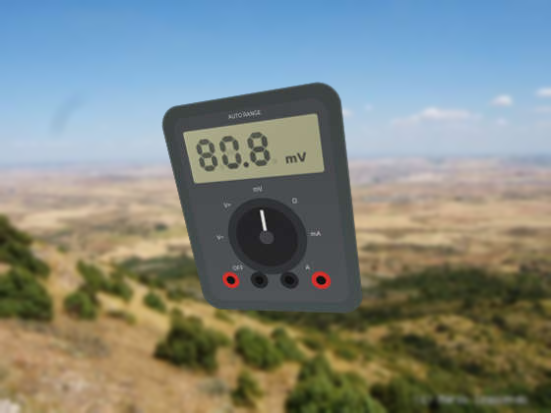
value=80.8 unit=mV
